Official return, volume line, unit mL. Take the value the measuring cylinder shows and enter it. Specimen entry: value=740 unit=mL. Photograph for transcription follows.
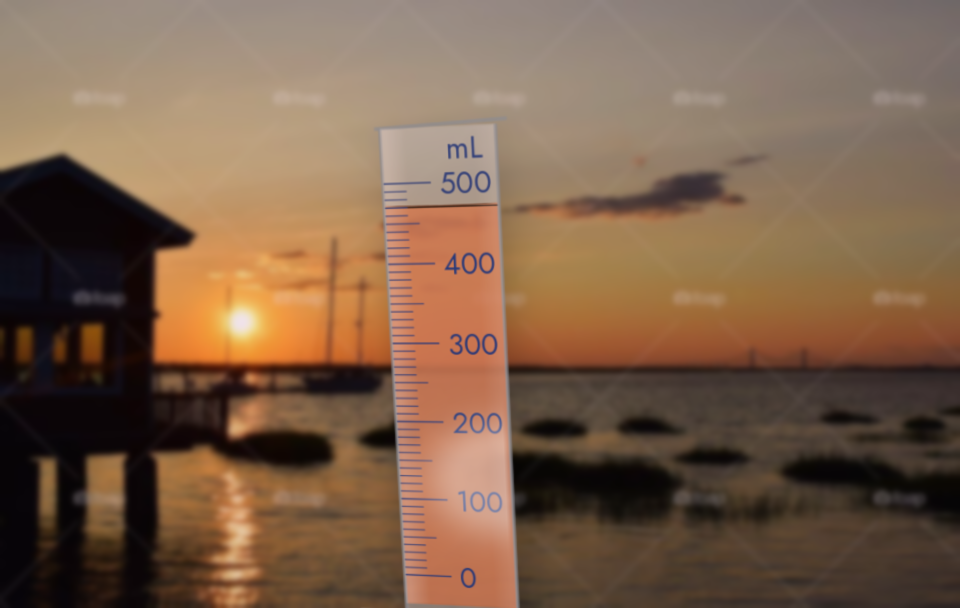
value=470 unit=mL
